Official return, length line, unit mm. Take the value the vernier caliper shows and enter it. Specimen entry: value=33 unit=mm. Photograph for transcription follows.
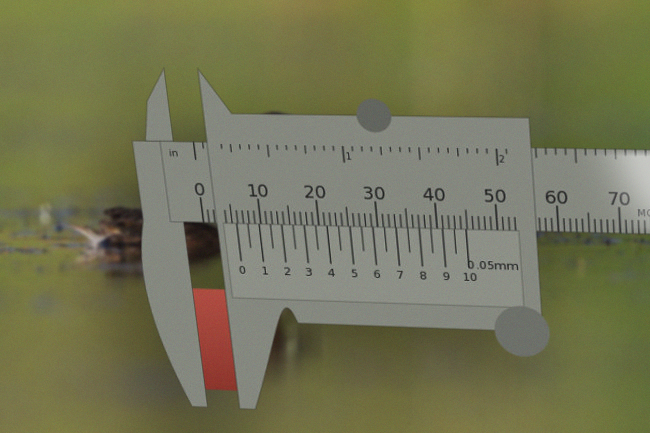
value=5.8 unit=mm
